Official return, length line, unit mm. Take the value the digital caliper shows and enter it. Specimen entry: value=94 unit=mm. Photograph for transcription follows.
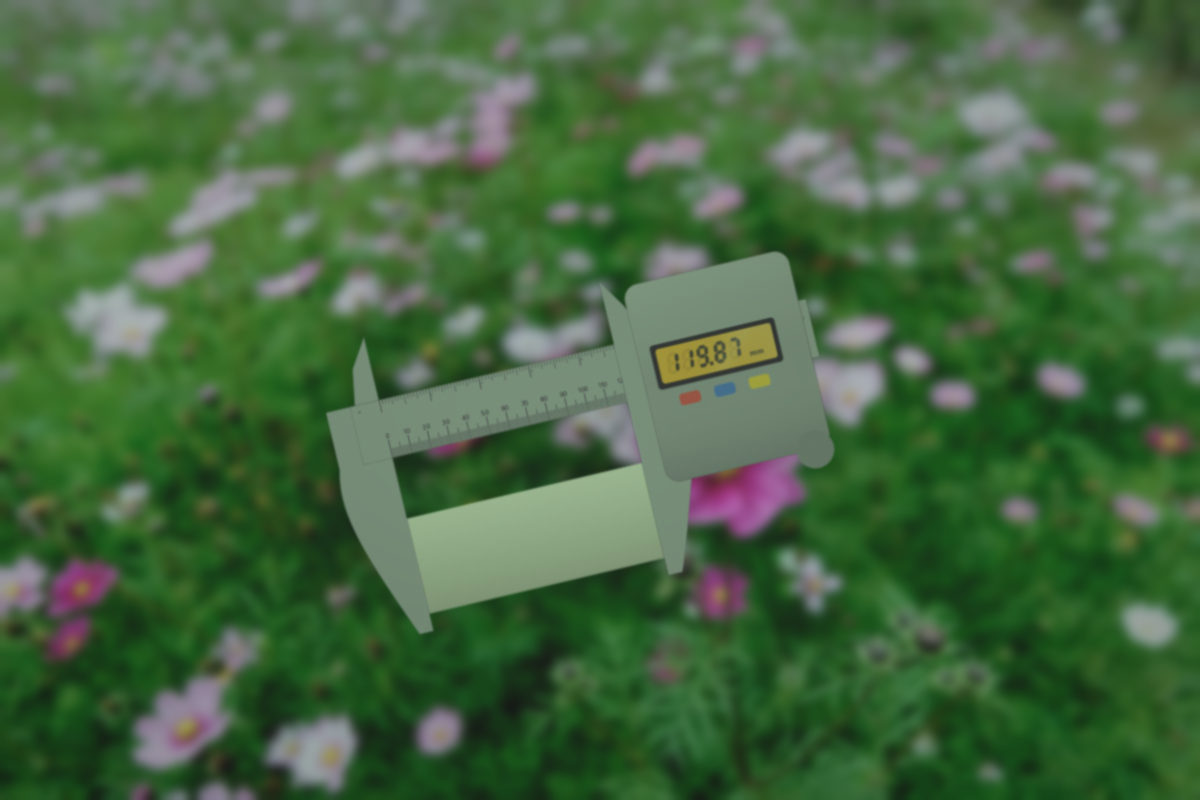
value=119.87 unit=mm
